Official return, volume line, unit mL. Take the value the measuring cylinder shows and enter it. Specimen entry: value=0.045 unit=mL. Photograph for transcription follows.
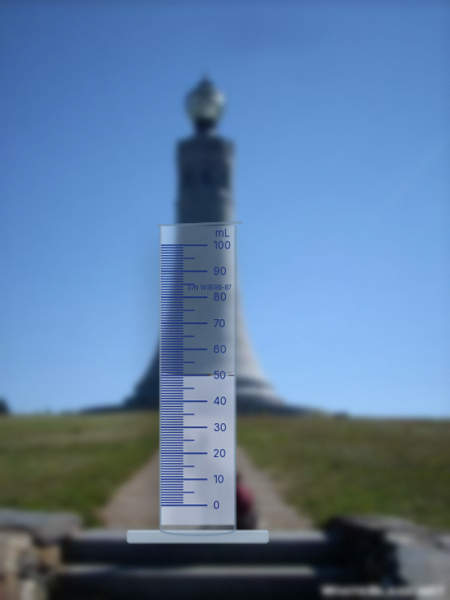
value=50 unit=mL
